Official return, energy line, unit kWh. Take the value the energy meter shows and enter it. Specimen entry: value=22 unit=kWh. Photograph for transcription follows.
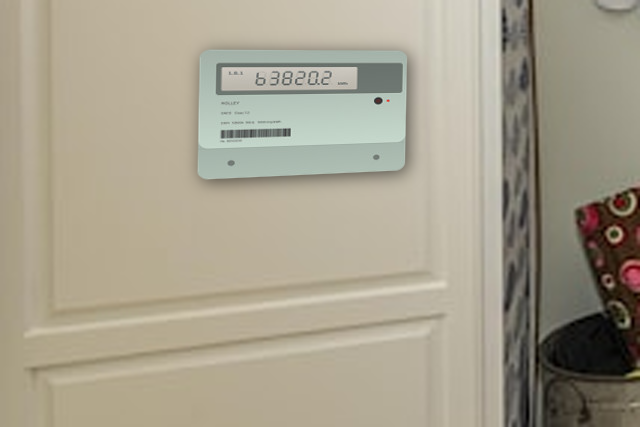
value=63820.2 unit=kWh
